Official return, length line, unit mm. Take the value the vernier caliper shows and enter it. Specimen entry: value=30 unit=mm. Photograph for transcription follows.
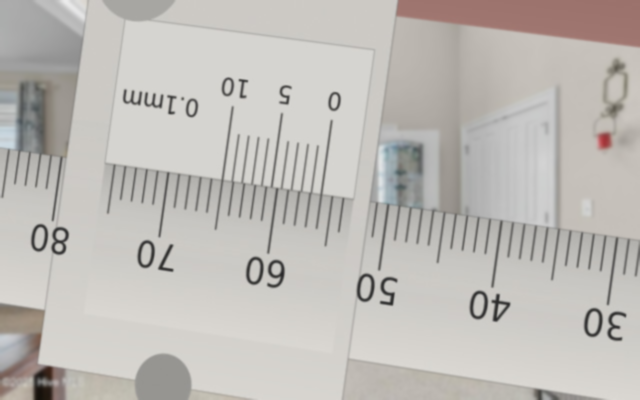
value=56.0 unit=mm
